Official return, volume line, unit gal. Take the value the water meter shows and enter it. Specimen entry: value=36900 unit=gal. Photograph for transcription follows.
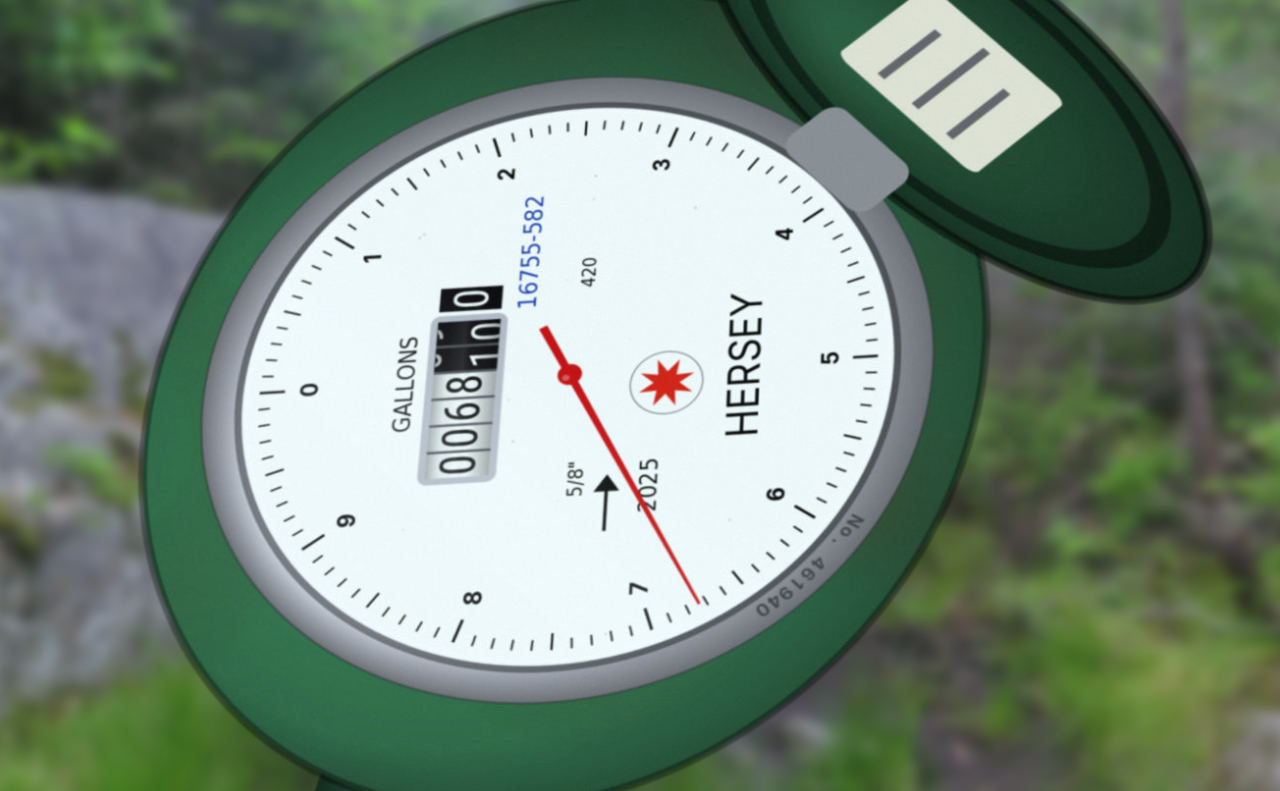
value=68096.7 unit=gal
